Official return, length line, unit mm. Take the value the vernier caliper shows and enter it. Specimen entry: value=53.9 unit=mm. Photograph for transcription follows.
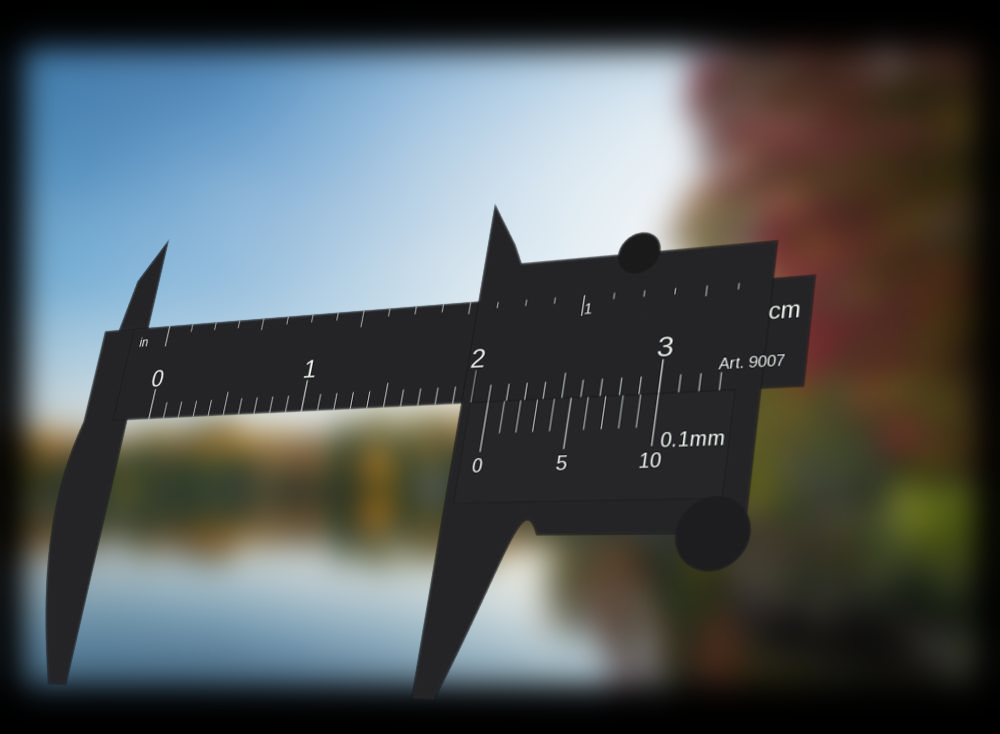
value=21.0 unit=mm
